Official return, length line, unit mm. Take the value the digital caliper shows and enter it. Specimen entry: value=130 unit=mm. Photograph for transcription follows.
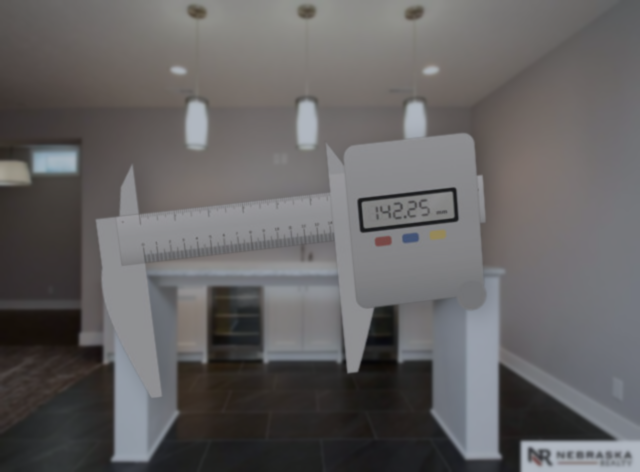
value=142.25 unit=mm
